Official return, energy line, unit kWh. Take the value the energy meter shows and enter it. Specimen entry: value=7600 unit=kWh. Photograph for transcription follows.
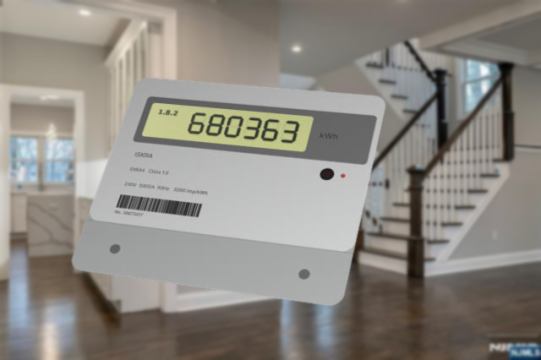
value=680363 unit=kWh
